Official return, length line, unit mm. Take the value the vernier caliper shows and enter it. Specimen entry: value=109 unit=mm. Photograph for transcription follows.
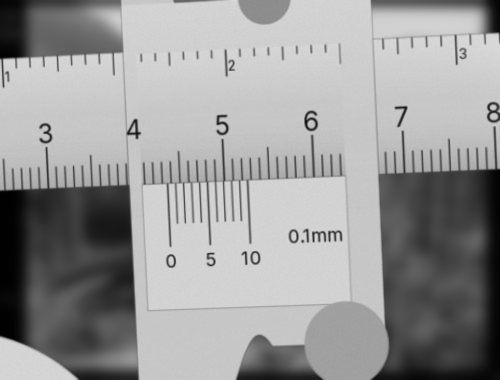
value=43.6 unit=mm
